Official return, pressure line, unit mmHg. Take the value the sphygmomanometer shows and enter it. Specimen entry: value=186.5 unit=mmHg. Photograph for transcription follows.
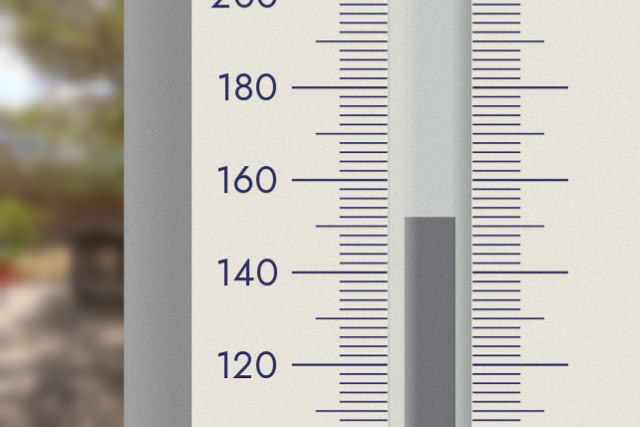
value=152 unit=mmHg
